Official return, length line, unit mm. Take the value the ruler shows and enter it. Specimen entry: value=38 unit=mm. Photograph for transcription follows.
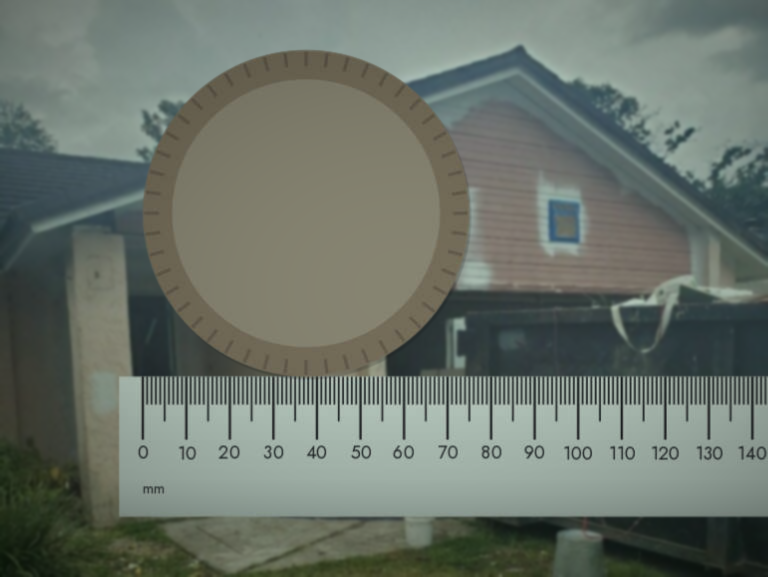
value=75 unit=mm
